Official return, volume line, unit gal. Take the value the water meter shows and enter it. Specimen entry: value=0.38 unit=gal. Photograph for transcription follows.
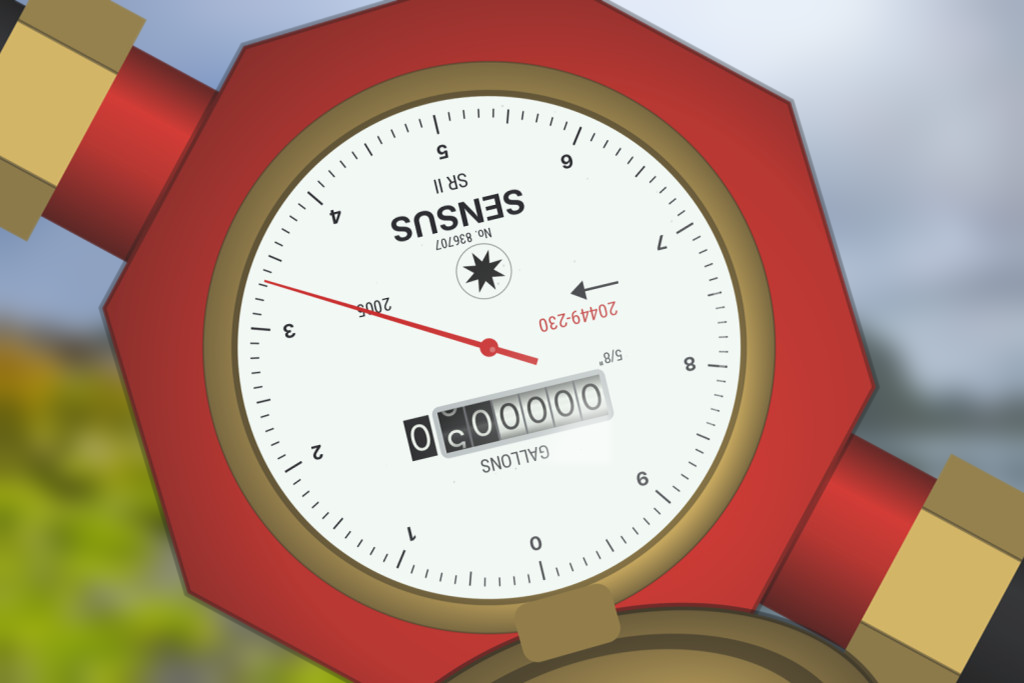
value=53.3 unit=gal
